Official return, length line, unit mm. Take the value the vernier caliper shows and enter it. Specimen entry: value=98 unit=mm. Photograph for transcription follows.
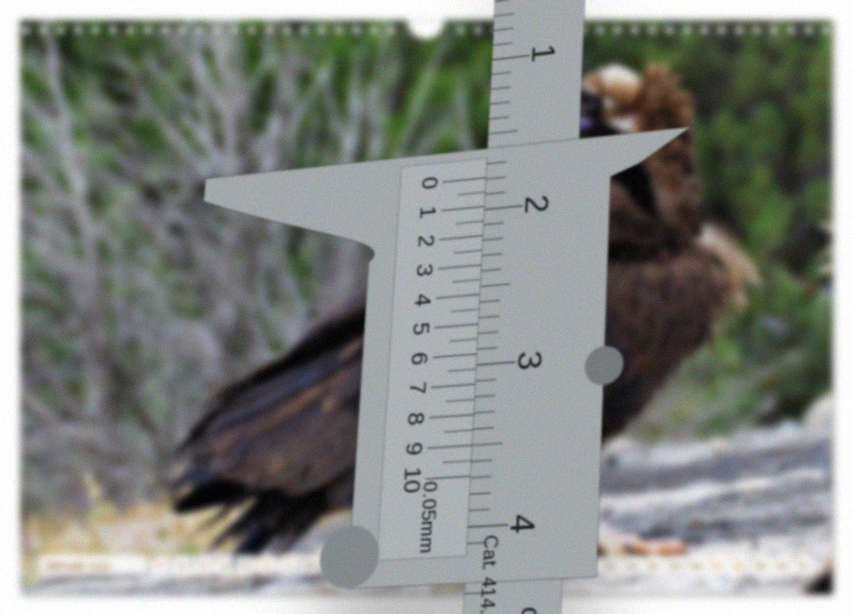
value=17.9 unit=mm
